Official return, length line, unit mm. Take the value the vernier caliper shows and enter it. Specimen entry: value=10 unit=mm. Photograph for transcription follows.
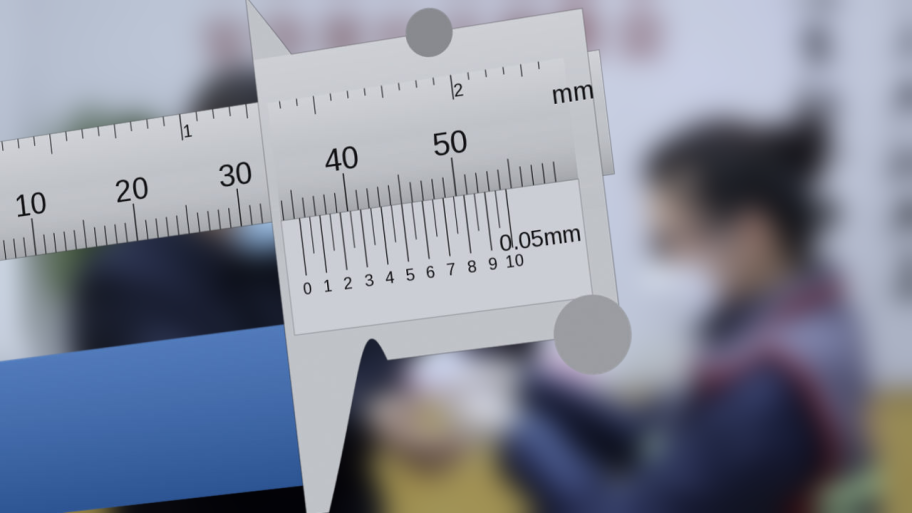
value=35.5 unit=mm
